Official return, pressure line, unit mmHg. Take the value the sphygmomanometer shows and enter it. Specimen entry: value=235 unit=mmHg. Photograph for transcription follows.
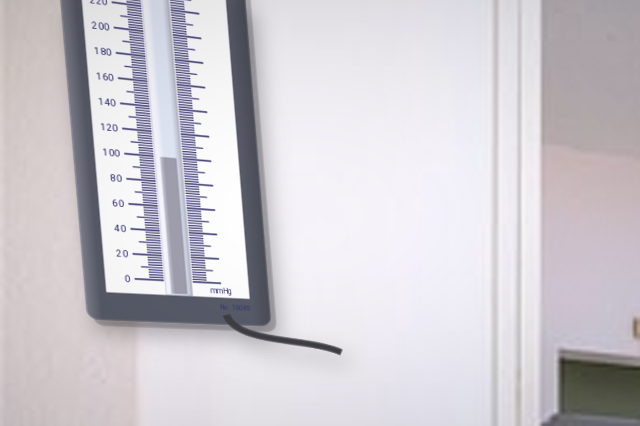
value=100 unit=mmHg
